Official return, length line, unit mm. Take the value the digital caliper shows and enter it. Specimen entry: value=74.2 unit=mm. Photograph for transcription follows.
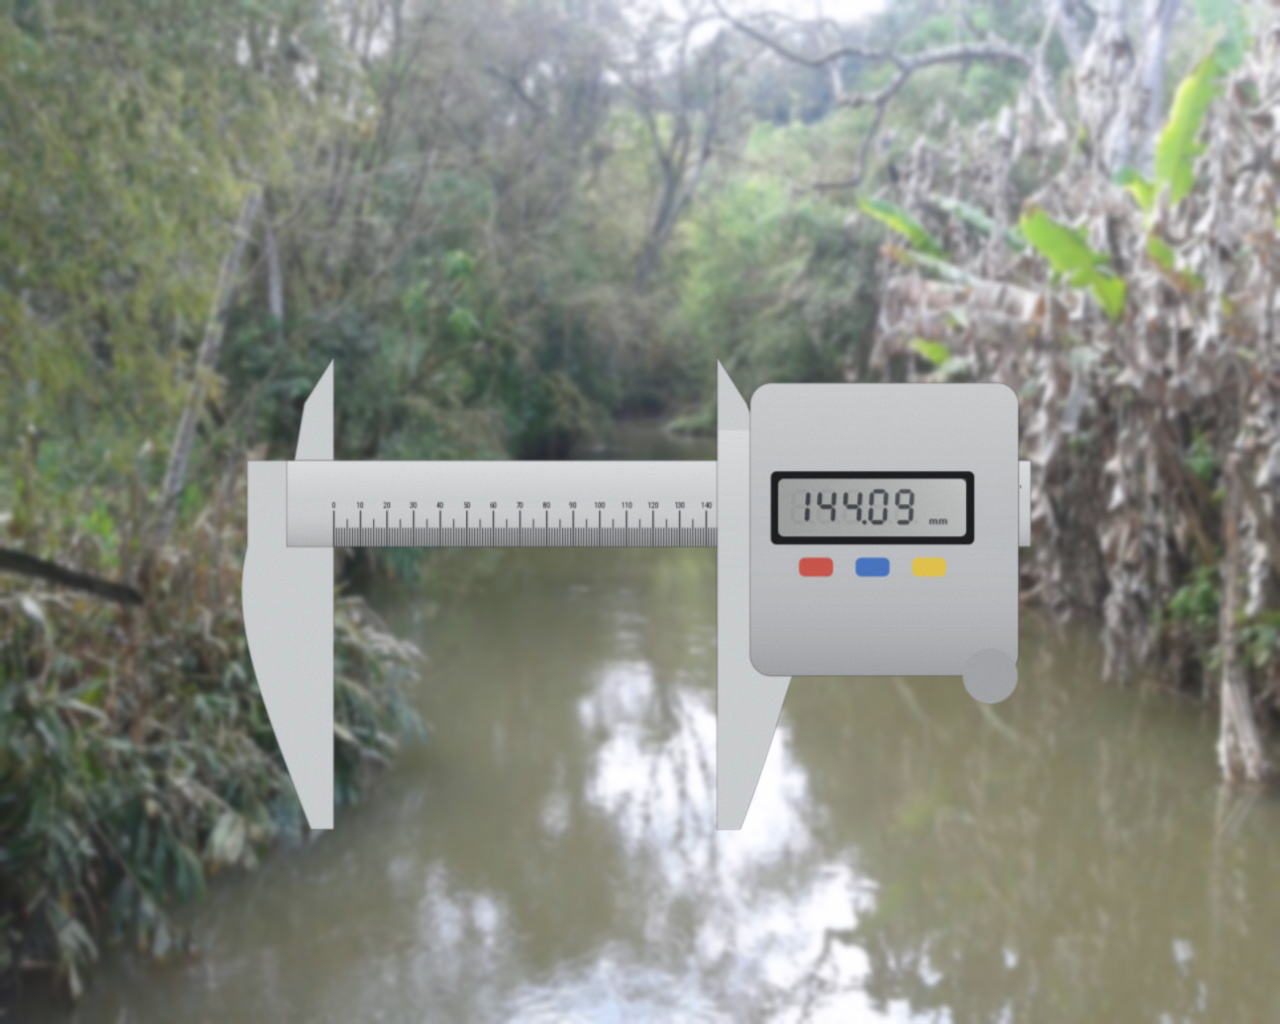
value=144.09 unit=mm
